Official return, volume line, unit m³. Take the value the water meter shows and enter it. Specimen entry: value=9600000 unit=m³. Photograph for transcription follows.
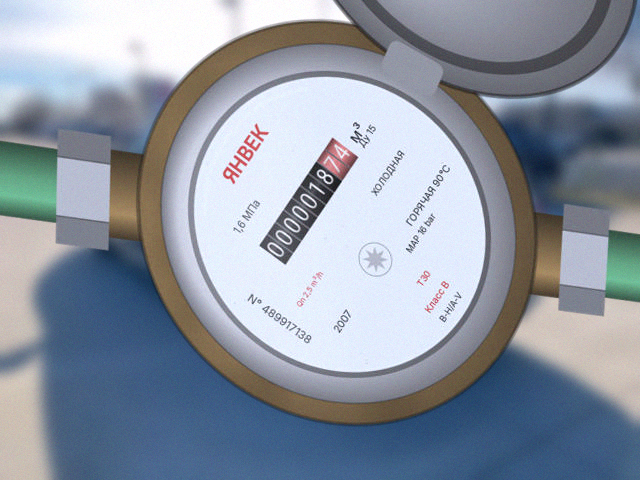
value=18.74 unit=m³
